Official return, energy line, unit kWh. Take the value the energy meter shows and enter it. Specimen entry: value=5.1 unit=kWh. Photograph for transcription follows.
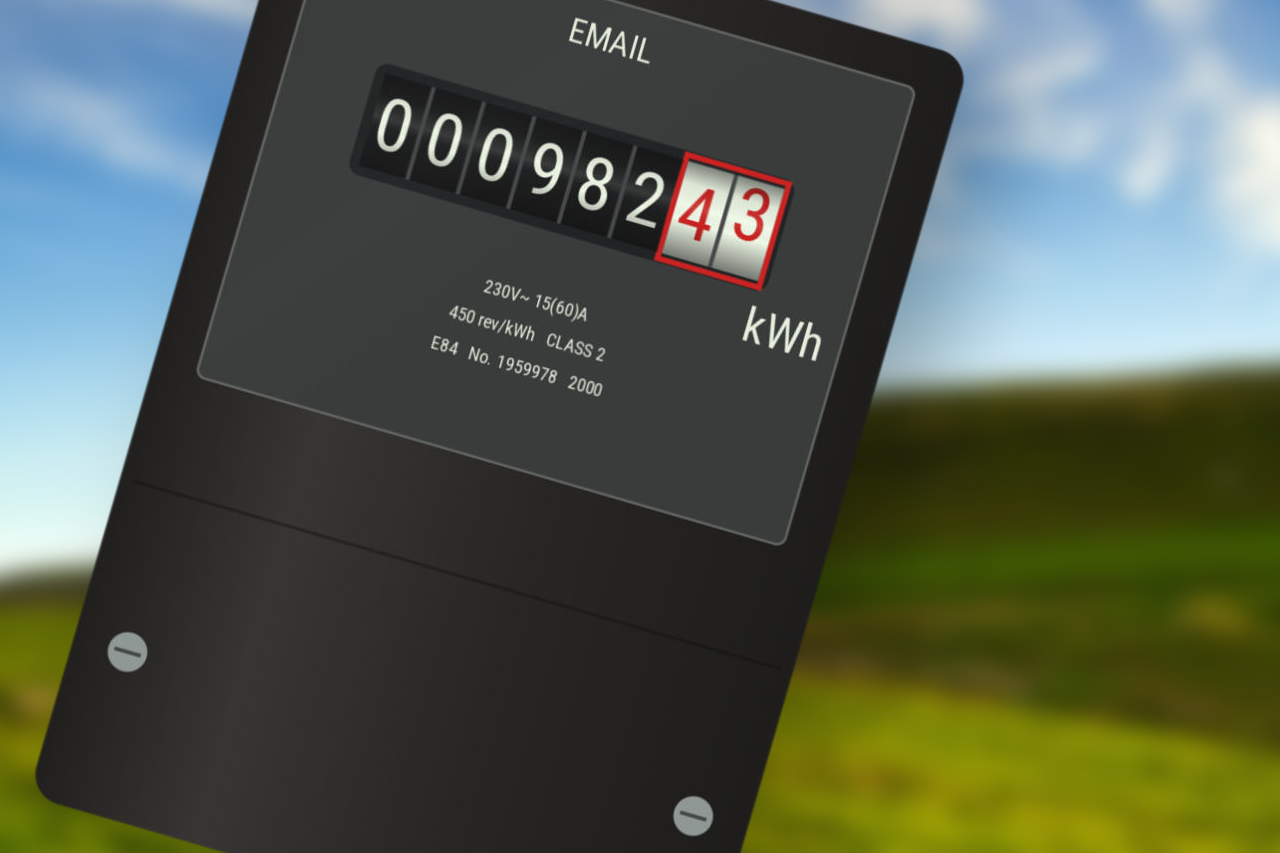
value=982.43 unit=kWh
